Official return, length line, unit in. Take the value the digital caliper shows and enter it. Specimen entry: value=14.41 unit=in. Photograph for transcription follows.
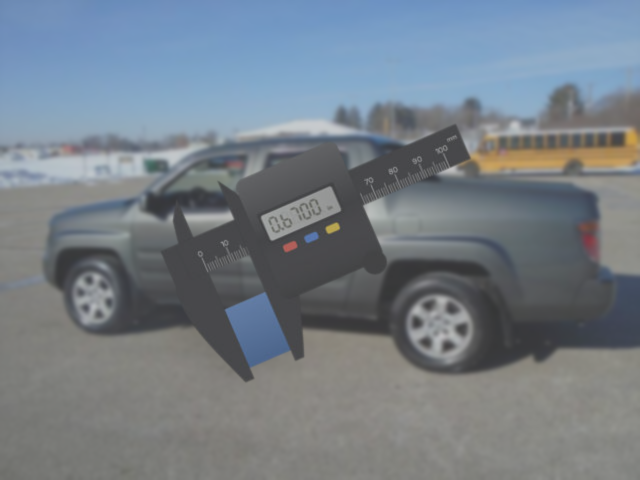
value=0.6700 unit=in
